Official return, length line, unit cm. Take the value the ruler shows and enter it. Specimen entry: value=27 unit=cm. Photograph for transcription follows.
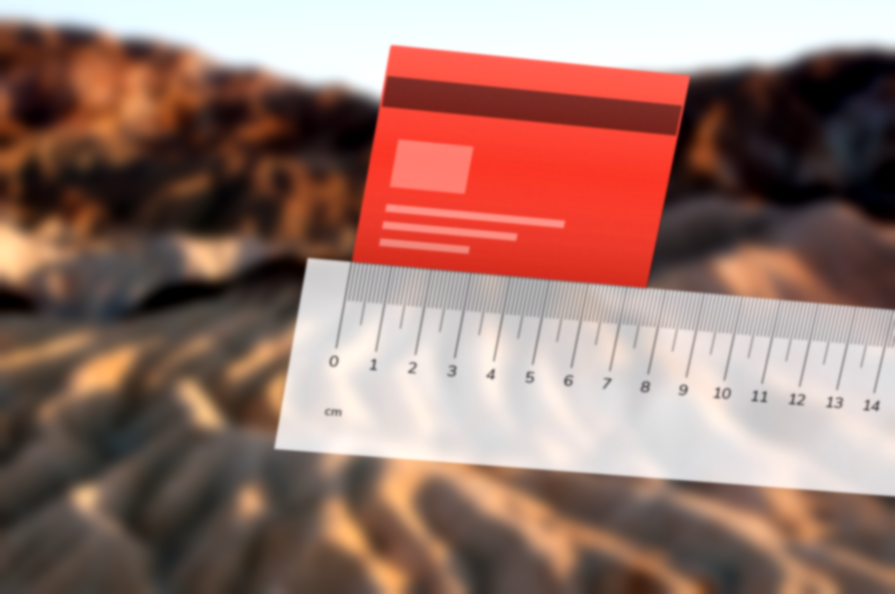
value=7.5 unit=cm
